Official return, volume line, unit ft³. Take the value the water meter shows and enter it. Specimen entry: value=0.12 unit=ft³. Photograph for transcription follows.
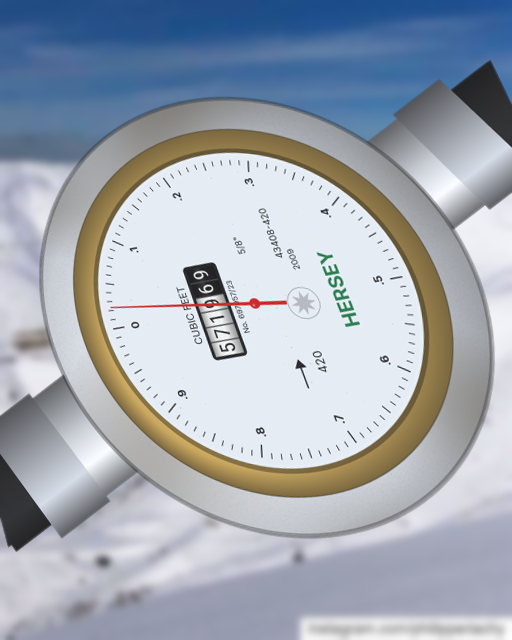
value=571969.02 unit=ft³
